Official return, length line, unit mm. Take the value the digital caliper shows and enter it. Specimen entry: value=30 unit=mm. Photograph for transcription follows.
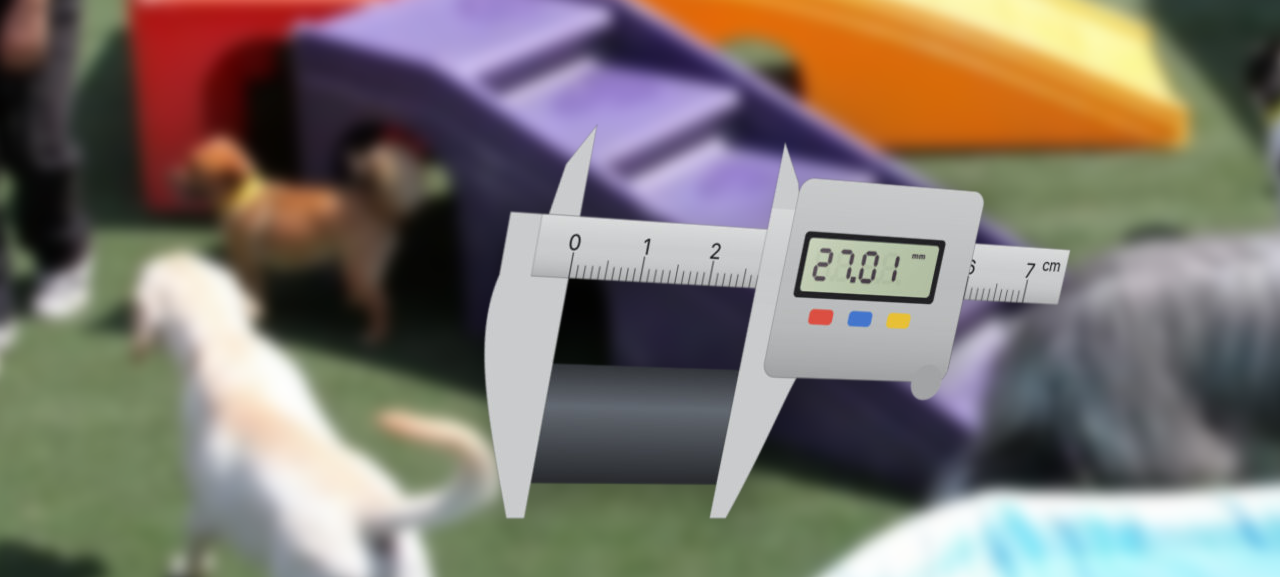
value=27.01 unit=mm
